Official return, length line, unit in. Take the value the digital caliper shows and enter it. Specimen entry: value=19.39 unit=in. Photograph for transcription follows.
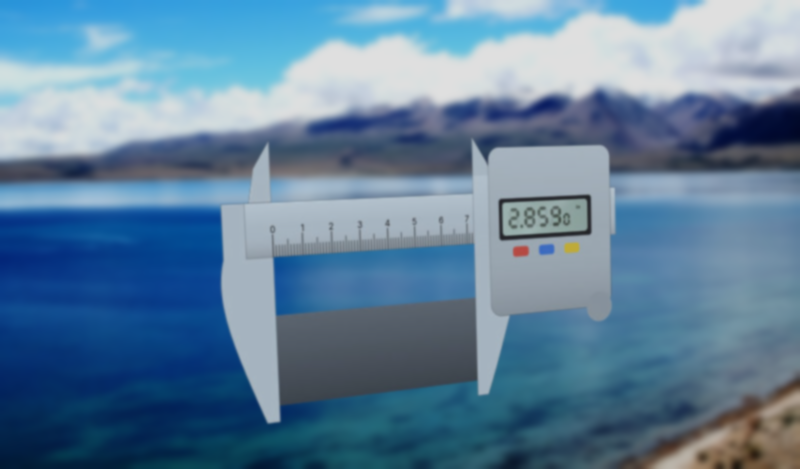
value=2.8590 unit=in
